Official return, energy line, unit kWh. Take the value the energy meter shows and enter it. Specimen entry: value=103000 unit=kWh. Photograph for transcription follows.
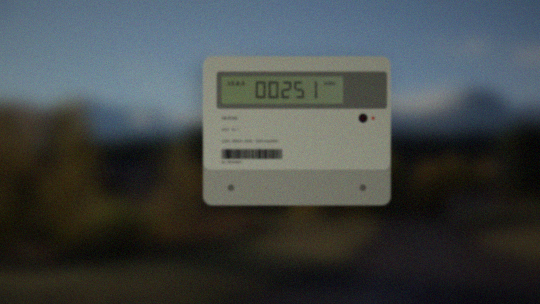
value=251 unit=kWh
